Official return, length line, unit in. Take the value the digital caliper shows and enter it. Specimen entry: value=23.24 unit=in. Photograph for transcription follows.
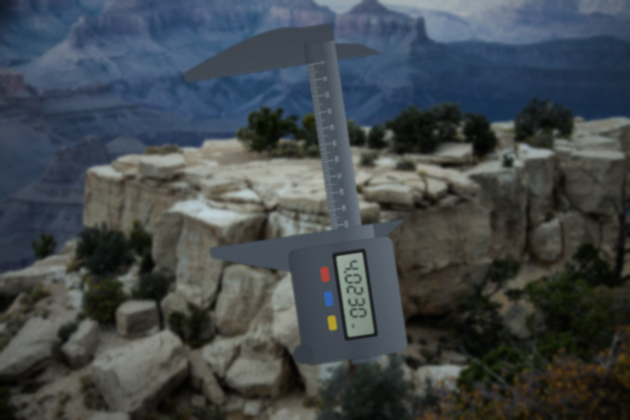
value=4.0230 unit=in
